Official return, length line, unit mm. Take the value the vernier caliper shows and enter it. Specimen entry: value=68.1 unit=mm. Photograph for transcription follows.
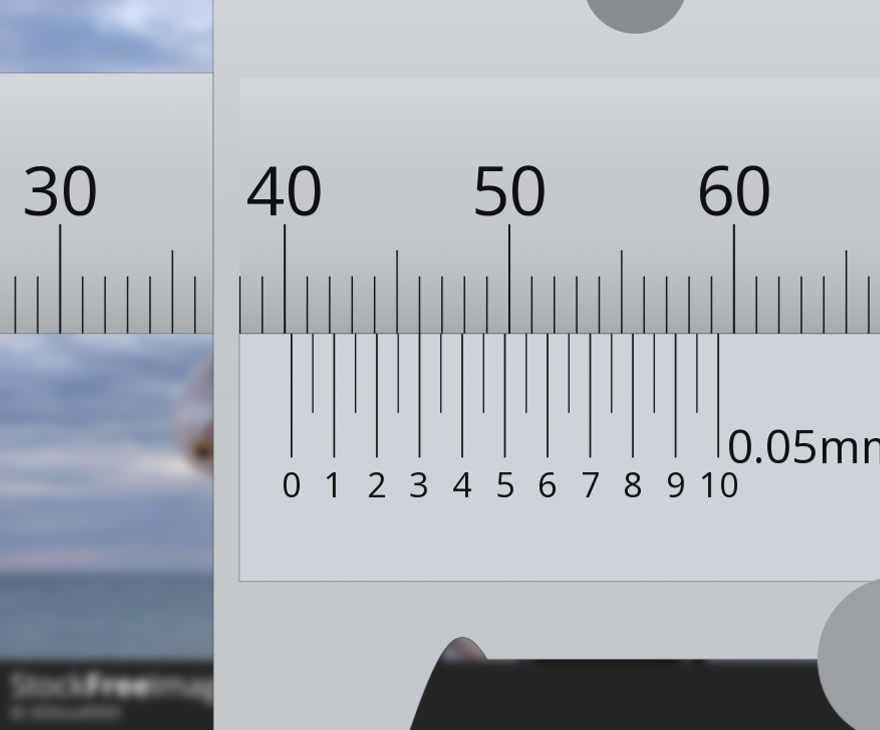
value=40.3 unit=mm
